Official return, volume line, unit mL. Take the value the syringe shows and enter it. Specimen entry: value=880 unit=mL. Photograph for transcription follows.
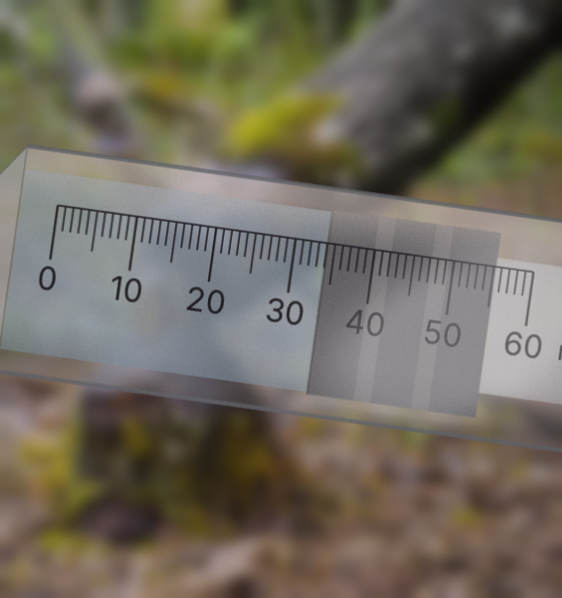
value=34 unit=mL
